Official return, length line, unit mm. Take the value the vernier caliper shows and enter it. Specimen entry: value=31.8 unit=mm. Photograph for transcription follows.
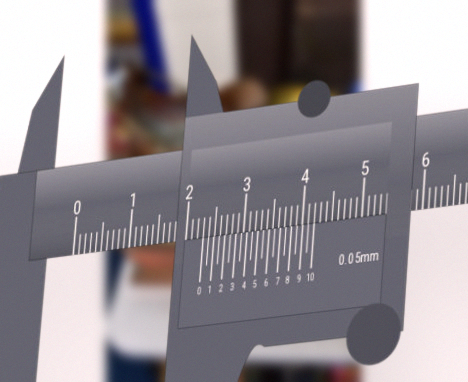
value=23.0 unit=mm
